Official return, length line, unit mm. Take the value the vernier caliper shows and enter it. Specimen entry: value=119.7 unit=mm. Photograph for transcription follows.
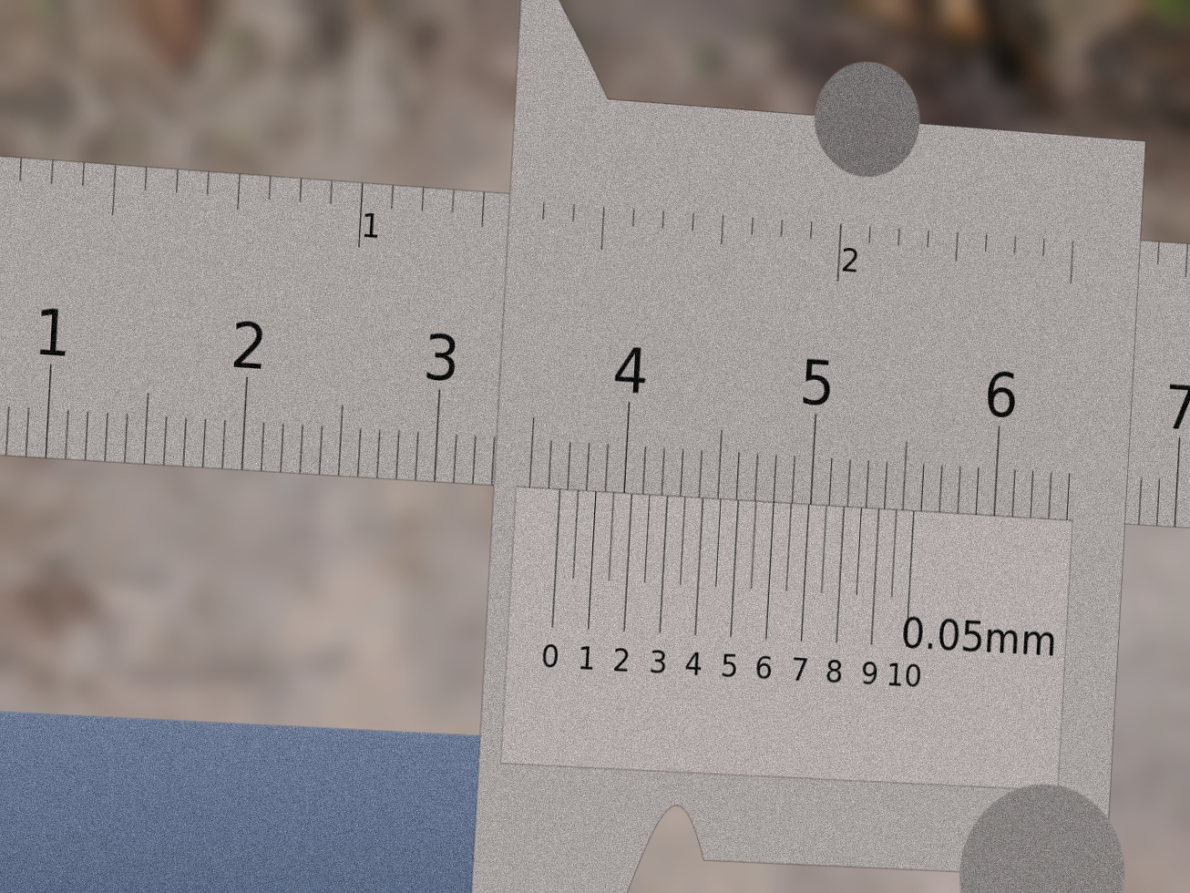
value=36.6 unit=mm
